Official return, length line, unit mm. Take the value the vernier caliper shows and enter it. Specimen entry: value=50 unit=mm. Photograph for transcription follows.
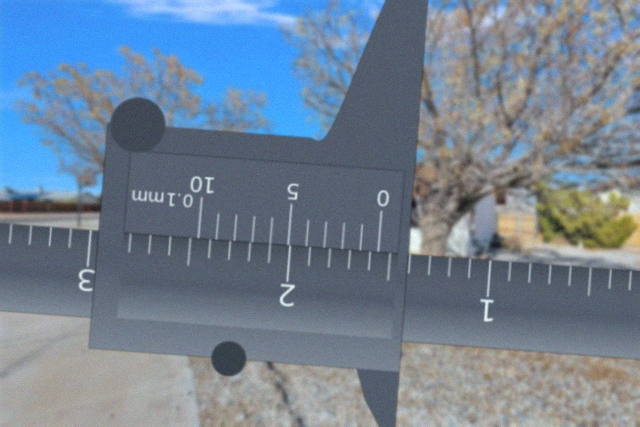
value=15.6 unit=mm
